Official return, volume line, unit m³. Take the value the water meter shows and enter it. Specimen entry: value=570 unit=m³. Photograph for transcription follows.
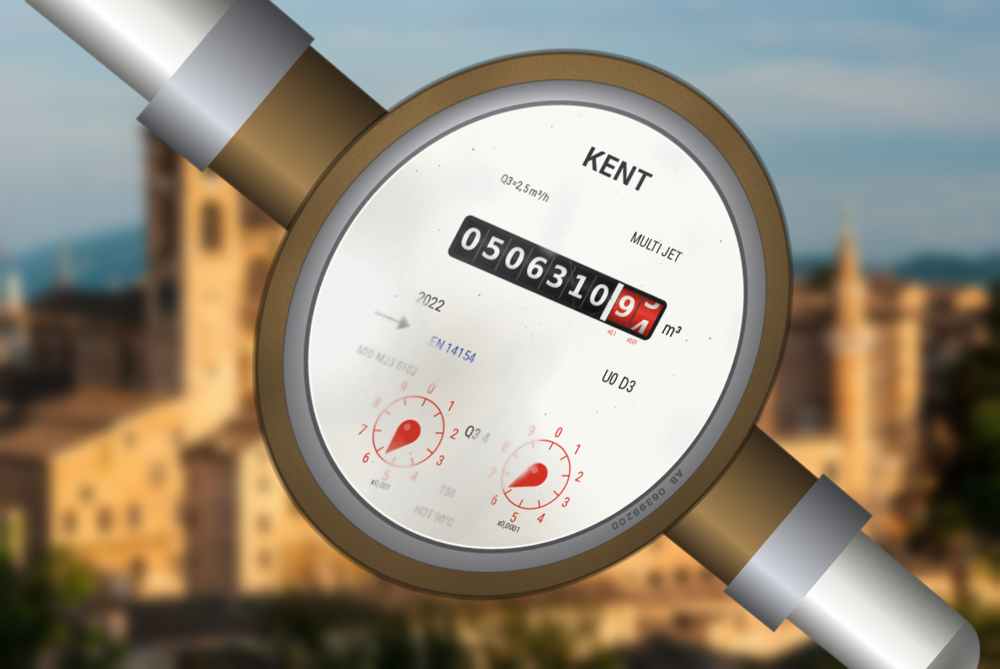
value=506310.9356 unit=m³
